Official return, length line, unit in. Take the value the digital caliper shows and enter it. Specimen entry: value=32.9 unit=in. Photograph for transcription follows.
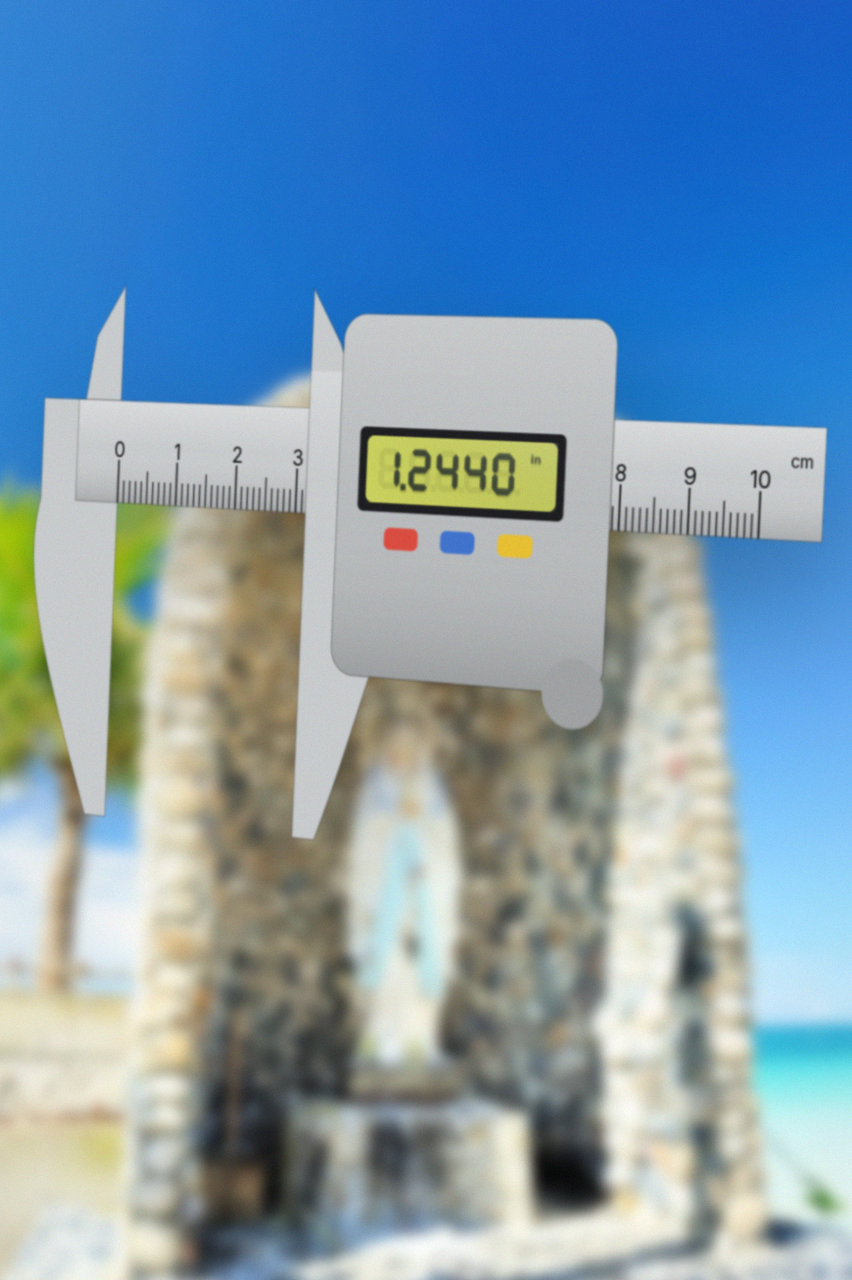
value=1.2440 unit=in
